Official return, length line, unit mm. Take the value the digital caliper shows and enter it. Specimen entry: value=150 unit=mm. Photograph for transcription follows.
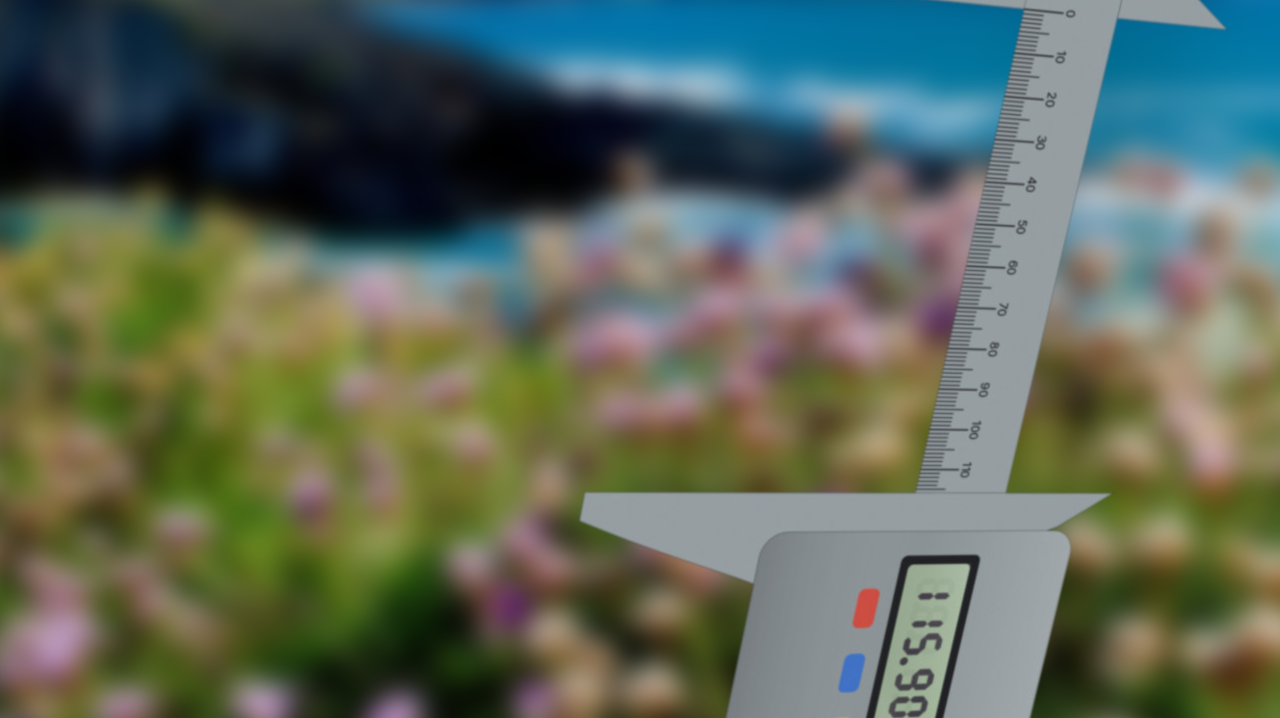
value=115.90 unit=mm
